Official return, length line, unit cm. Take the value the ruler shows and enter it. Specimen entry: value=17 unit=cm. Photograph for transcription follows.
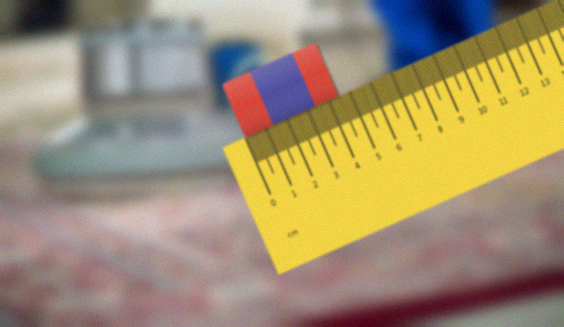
value=4.5 unit=cm
